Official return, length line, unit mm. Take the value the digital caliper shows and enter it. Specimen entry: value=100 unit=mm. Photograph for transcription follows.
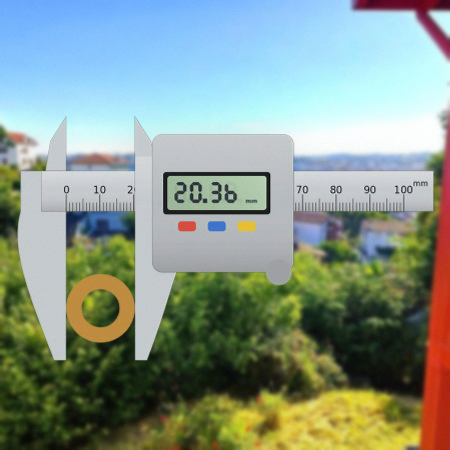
value=20.36 unit=mm
